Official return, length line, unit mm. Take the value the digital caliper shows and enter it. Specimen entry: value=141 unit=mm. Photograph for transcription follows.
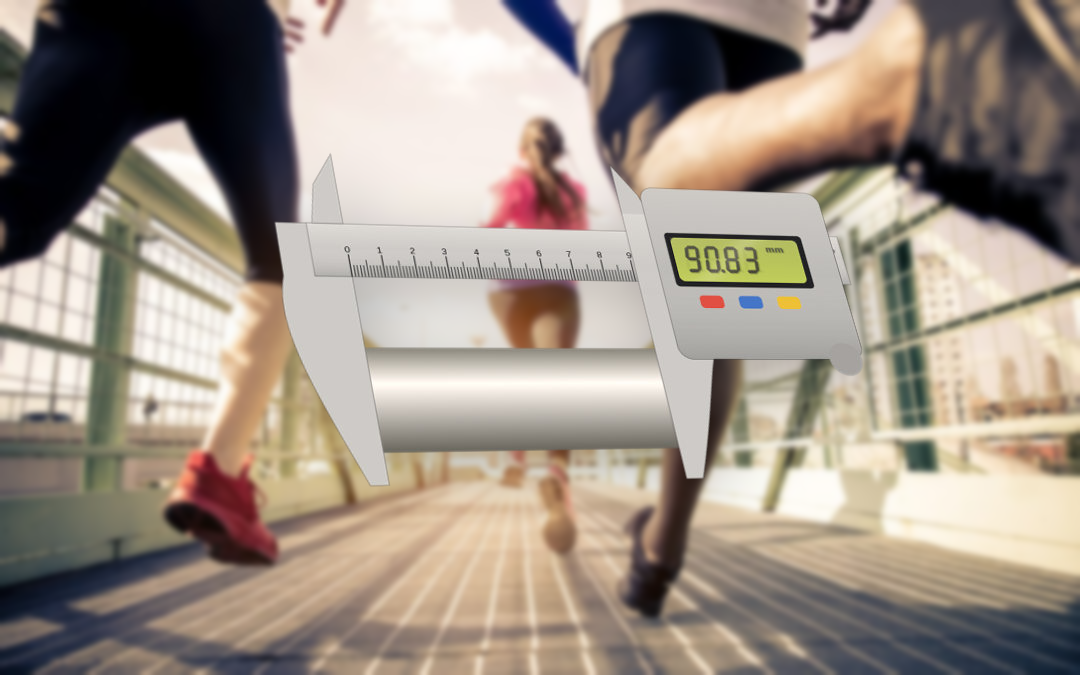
value=90.83 unit=mm
